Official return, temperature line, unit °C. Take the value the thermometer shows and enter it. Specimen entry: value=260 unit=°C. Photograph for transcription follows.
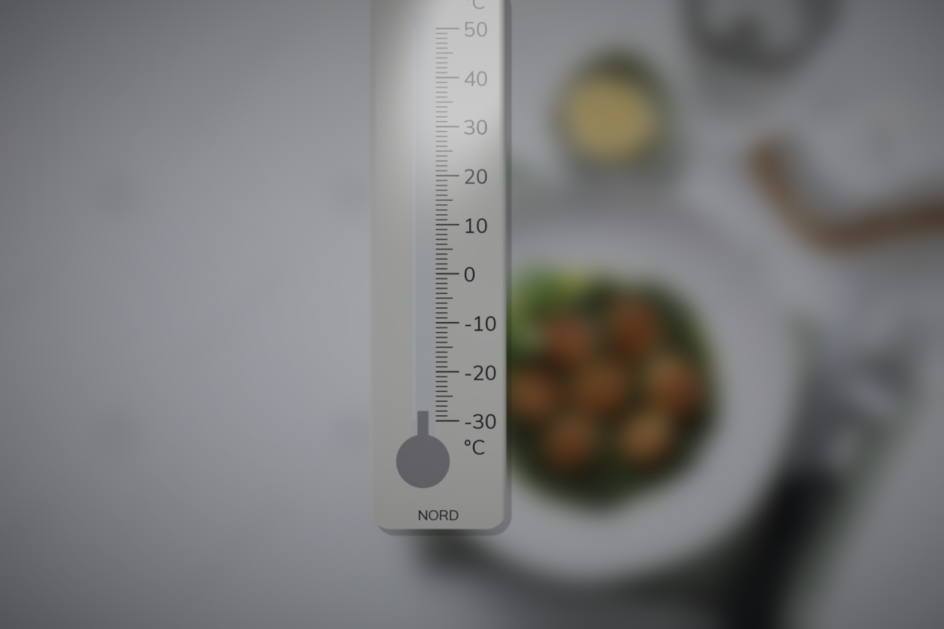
value=-28 unit=°C
